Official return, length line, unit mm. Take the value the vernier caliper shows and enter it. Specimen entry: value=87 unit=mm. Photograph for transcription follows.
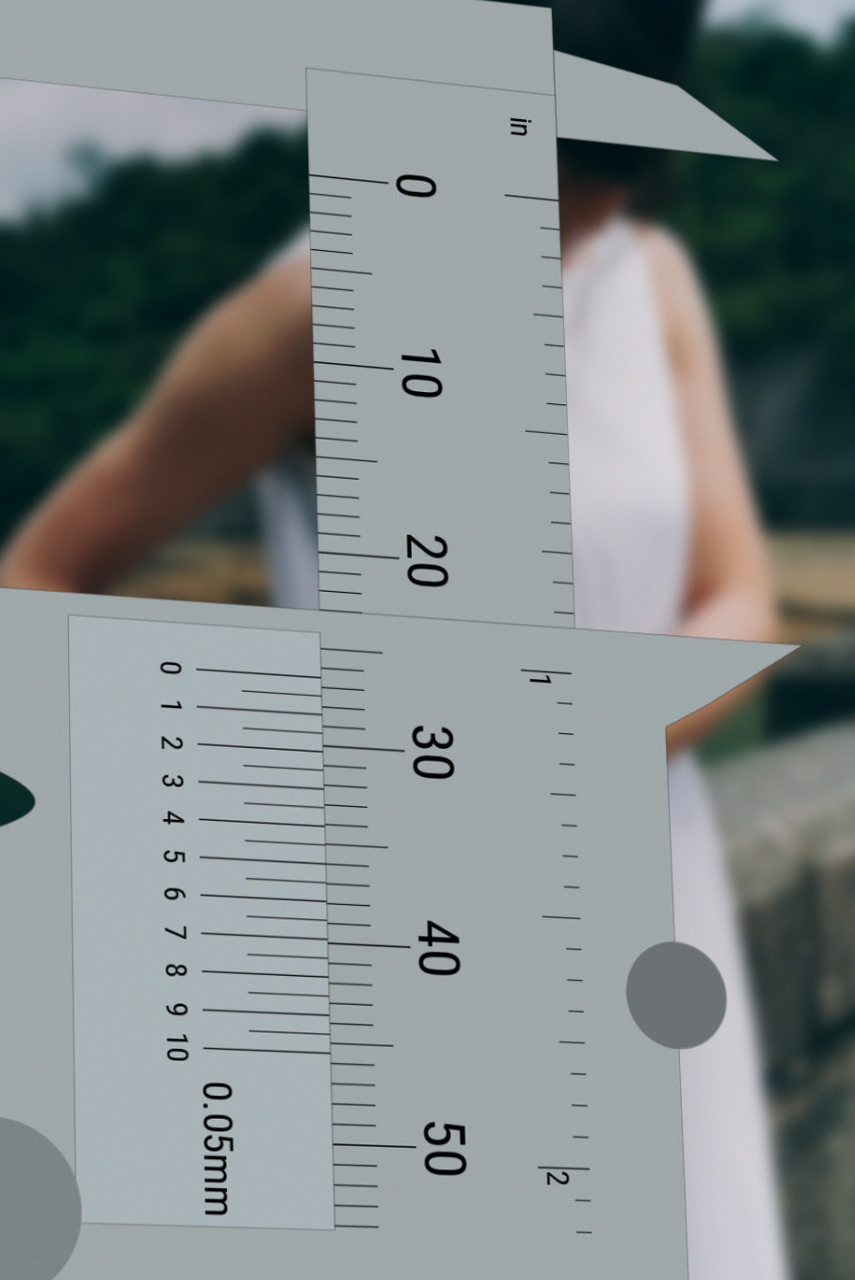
value=26.5 unit=mm
